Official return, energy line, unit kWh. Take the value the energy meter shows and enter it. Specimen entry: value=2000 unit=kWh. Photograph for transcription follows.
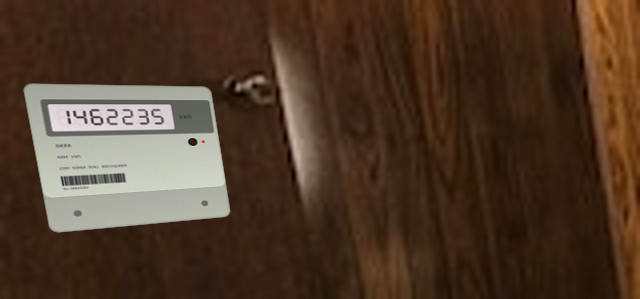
value=1462235 unit=kWh
